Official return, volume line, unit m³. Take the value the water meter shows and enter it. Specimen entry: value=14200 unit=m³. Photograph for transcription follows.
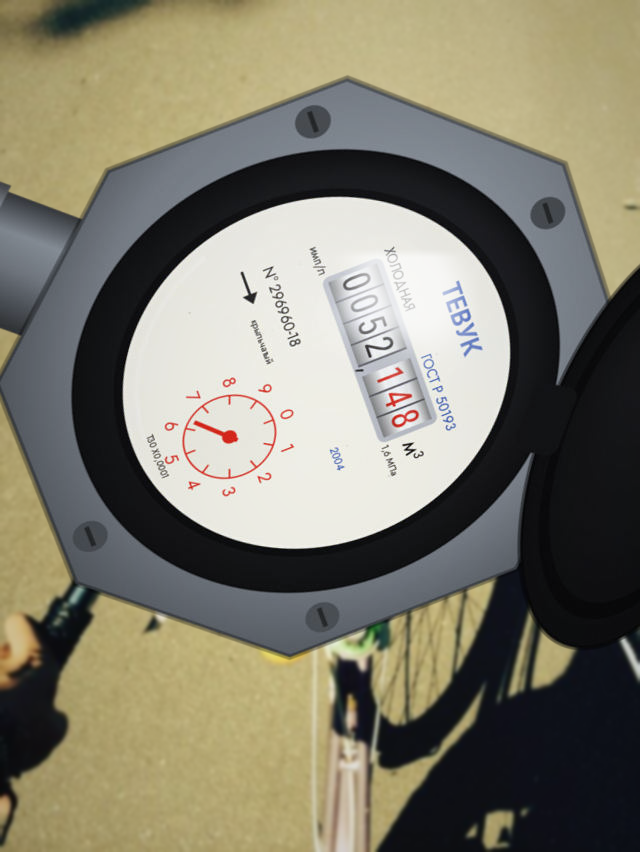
value=52.1486 unit=m³
